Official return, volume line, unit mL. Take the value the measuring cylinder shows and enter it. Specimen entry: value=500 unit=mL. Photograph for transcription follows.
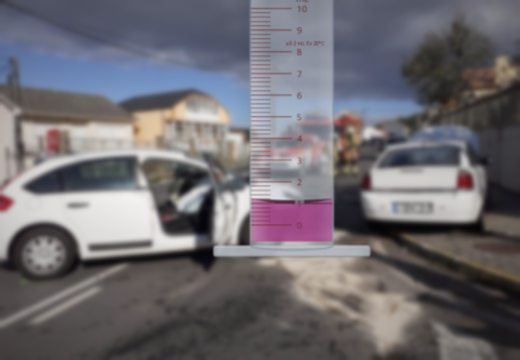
value=1 unit=mL
